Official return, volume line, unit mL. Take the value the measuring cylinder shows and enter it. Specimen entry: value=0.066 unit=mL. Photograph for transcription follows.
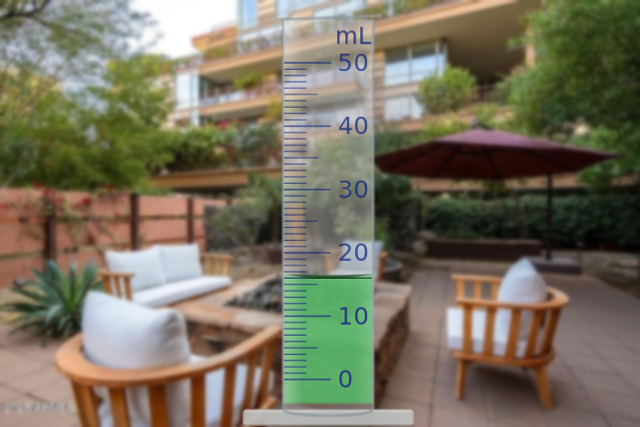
value=16 unit=mL
